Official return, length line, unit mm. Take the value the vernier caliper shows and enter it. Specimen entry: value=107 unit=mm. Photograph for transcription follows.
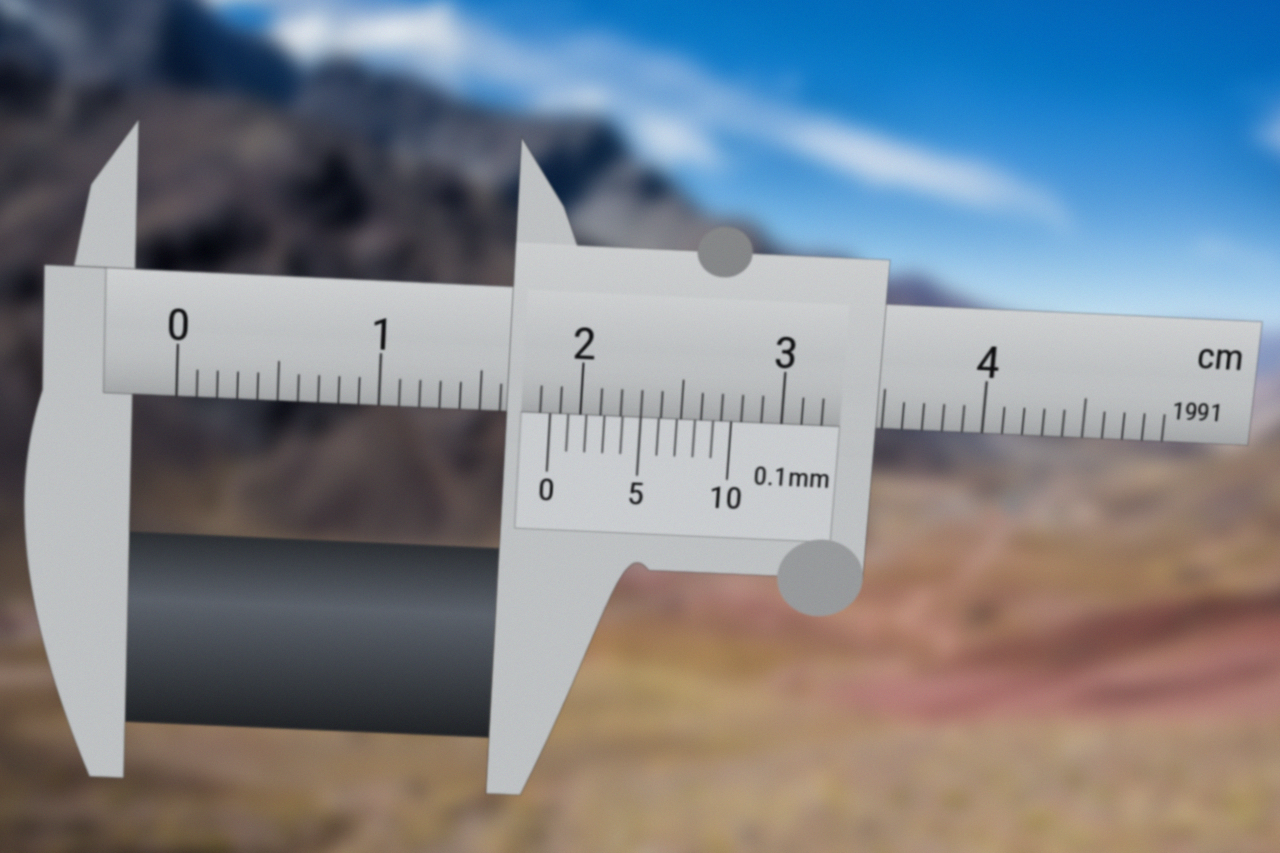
value=18.5 unit=mm
